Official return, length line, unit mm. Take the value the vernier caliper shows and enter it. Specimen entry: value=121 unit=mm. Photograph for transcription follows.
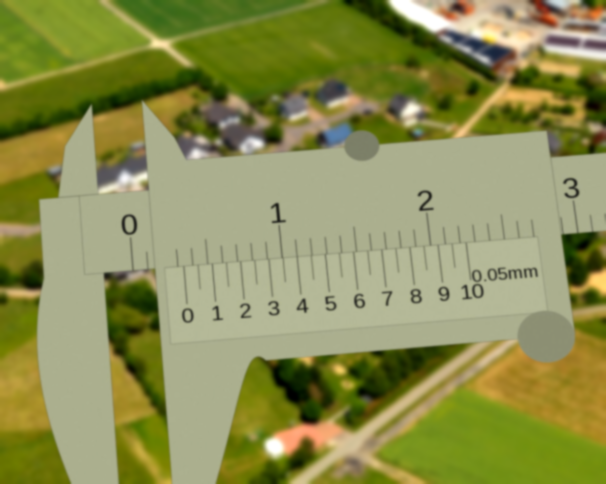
value=3.4 unit=mm
